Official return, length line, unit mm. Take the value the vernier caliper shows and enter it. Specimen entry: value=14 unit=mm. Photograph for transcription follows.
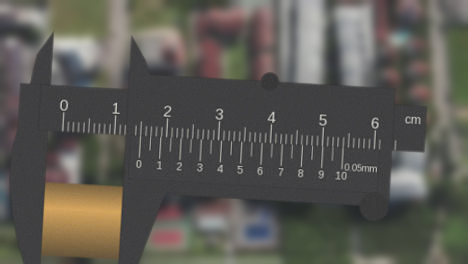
value=15.0 unit=mm
